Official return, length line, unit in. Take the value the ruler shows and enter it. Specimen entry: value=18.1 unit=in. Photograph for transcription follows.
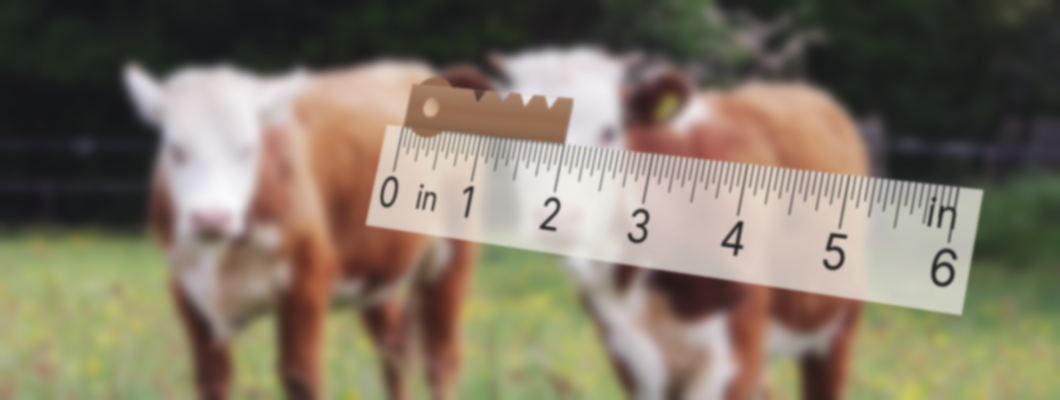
value=2 unit=in
